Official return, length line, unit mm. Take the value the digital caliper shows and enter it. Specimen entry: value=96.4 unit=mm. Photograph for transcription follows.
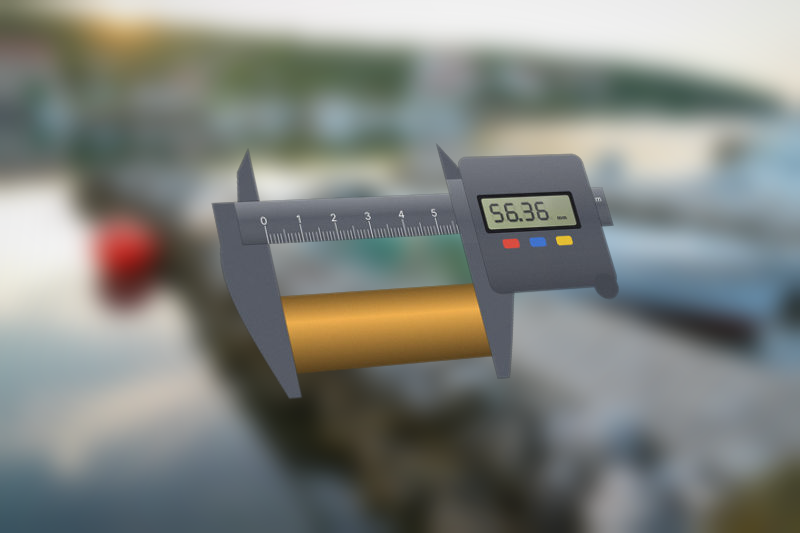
value=56.36 unit=mm
